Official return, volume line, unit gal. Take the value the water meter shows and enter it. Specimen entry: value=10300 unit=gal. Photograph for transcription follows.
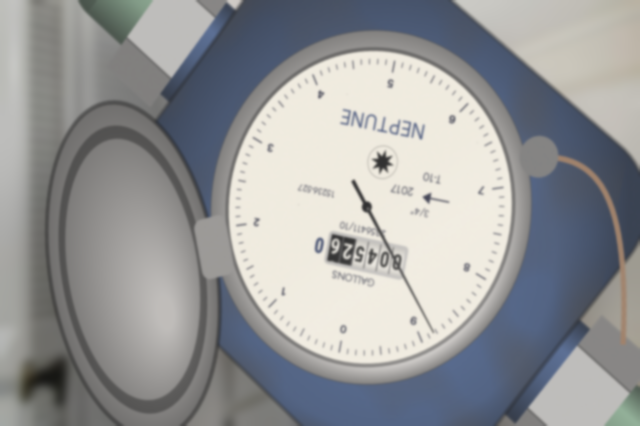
value=45258.8 unit=gal
